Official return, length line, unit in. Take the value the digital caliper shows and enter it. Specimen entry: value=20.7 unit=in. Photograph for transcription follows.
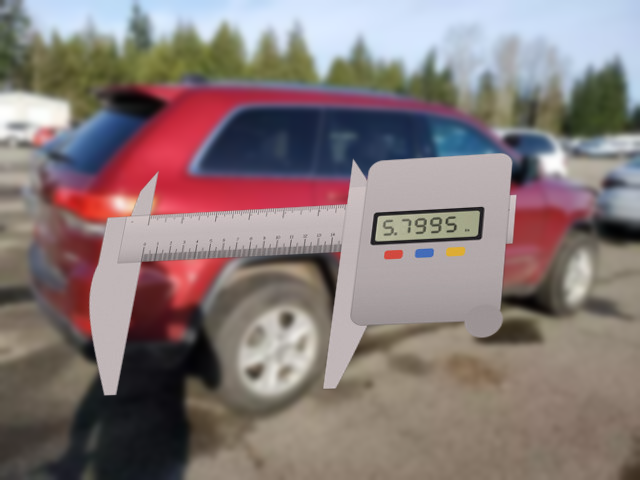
value=5.7995 unit=in
